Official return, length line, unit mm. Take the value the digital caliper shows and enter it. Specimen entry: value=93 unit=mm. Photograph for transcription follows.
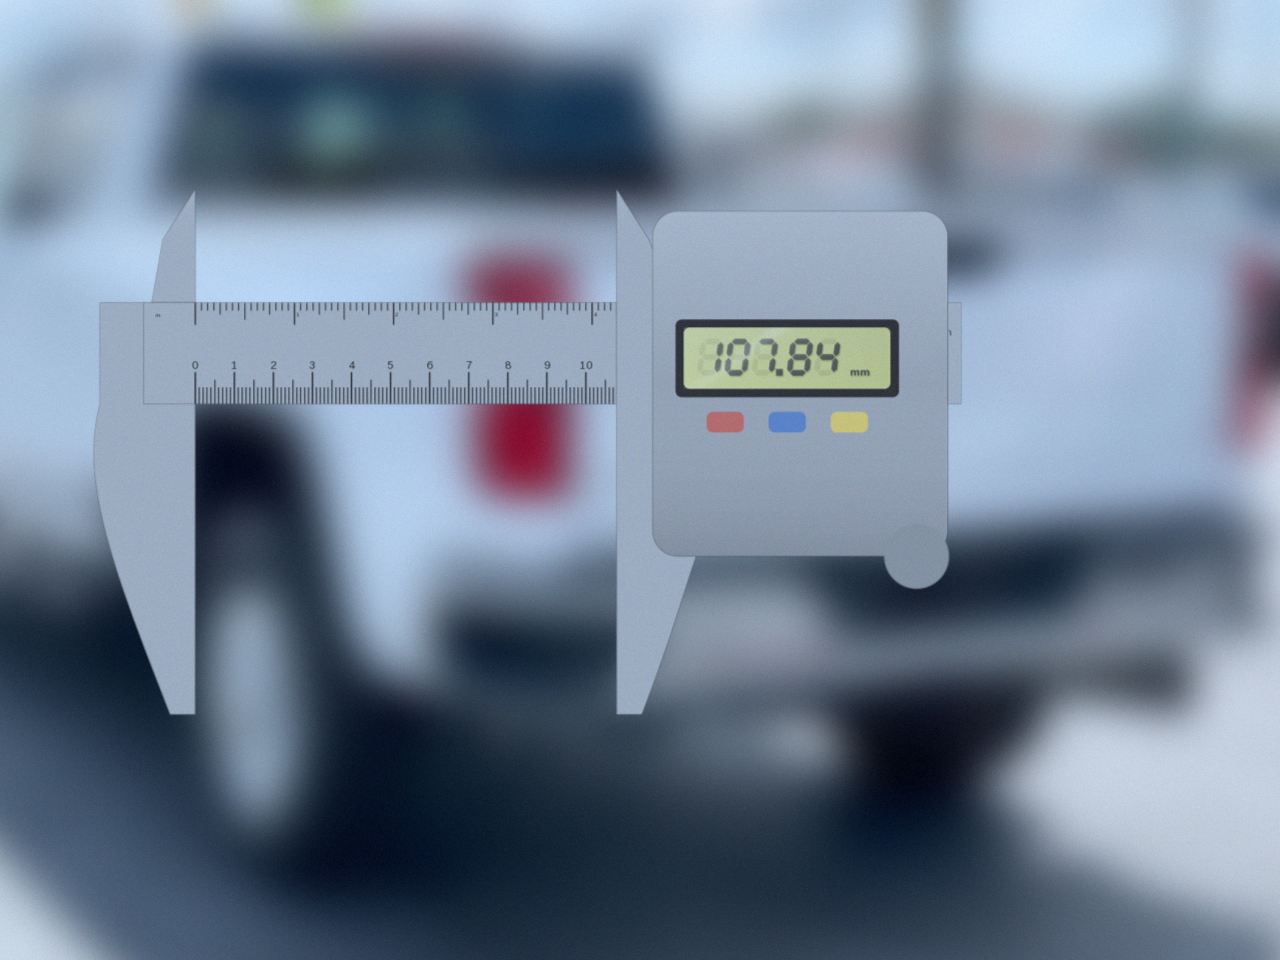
value=107.84 unit=mm
